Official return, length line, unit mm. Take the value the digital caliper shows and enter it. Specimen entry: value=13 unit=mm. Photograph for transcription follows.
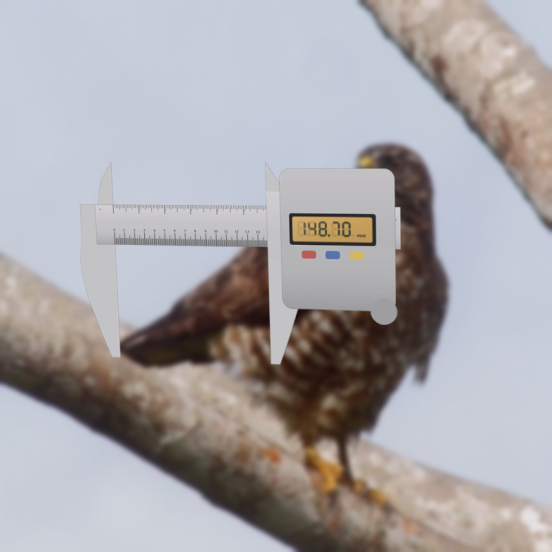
value=148.70 unit=mm
